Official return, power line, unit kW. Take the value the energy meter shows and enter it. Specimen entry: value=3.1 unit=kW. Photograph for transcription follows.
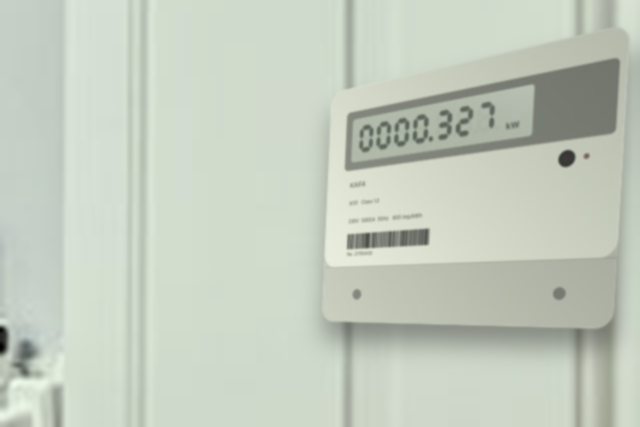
value=0.327 unit=kW
